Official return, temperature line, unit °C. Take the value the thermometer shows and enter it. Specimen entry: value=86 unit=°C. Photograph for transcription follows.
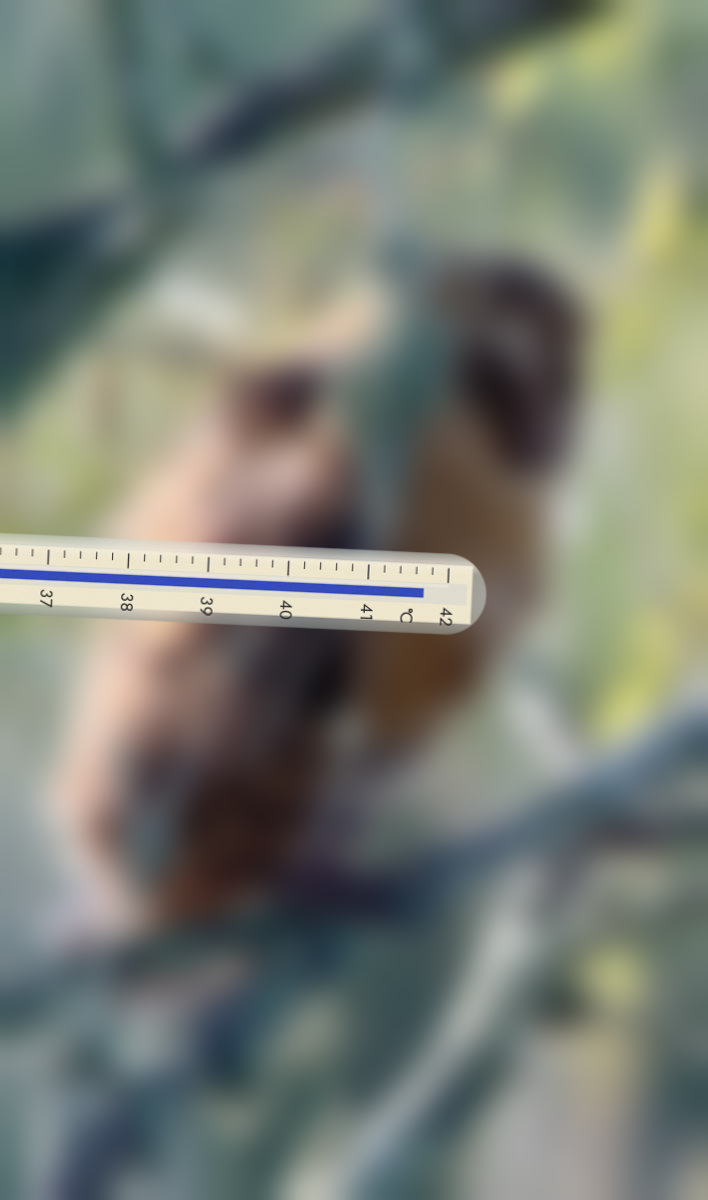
value=41.7 unit=°C
